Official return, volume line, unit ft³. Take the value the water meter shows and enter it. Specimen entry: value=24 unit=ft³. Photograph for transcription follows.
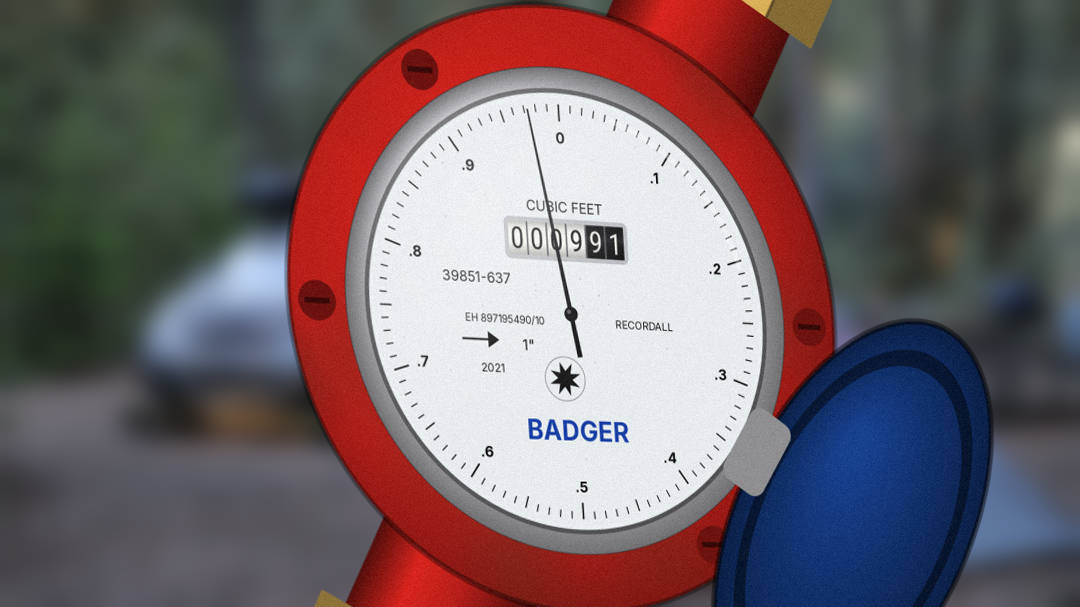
value=990.97 unit=ft³
